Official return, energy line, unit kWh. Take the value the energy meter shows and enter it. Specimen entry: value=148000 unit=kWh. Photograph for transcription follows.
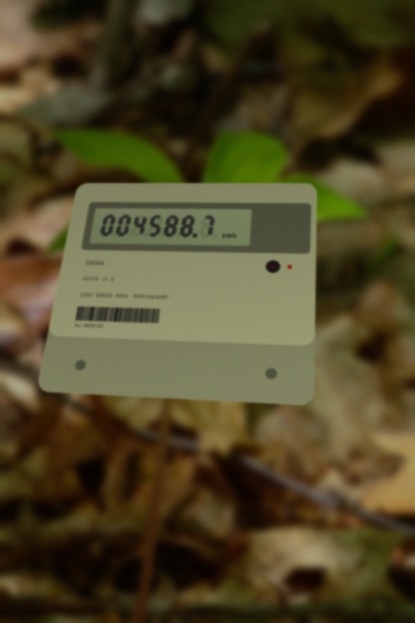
value=4588.7 unit=kWh
